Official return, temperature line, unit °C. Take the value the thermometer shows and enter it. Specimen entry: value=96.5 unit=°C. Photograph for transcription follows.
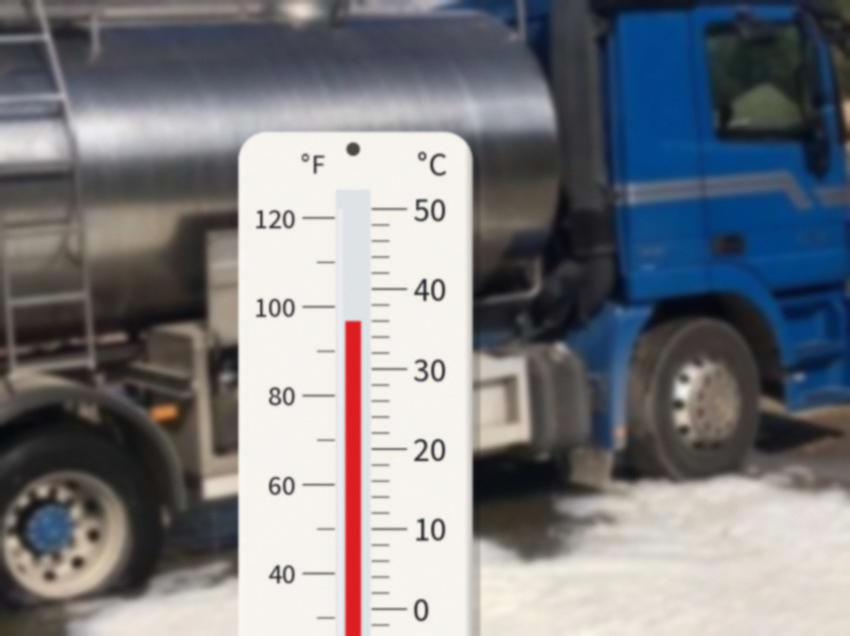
value=36 unit=°C
